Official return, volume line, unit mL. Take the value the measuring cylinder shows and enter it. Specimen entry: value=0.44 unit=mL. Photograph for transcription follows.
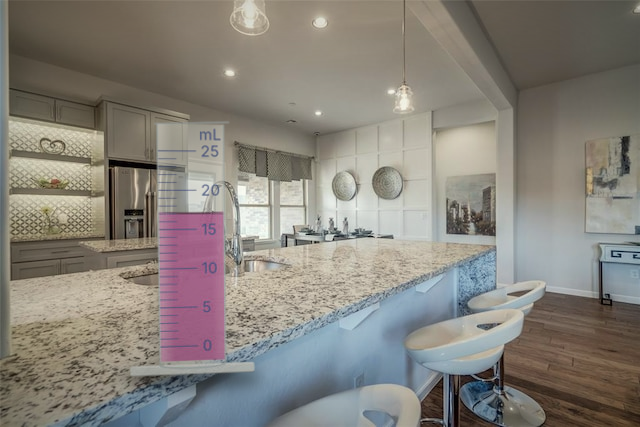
value=17 unit=mL
